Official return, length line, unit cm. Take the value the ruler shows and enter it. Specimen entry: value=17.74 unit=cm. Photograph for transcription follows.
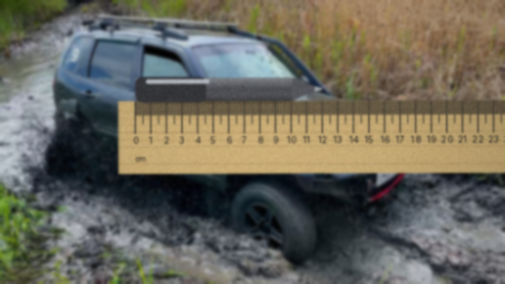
value=12 unit=cm
